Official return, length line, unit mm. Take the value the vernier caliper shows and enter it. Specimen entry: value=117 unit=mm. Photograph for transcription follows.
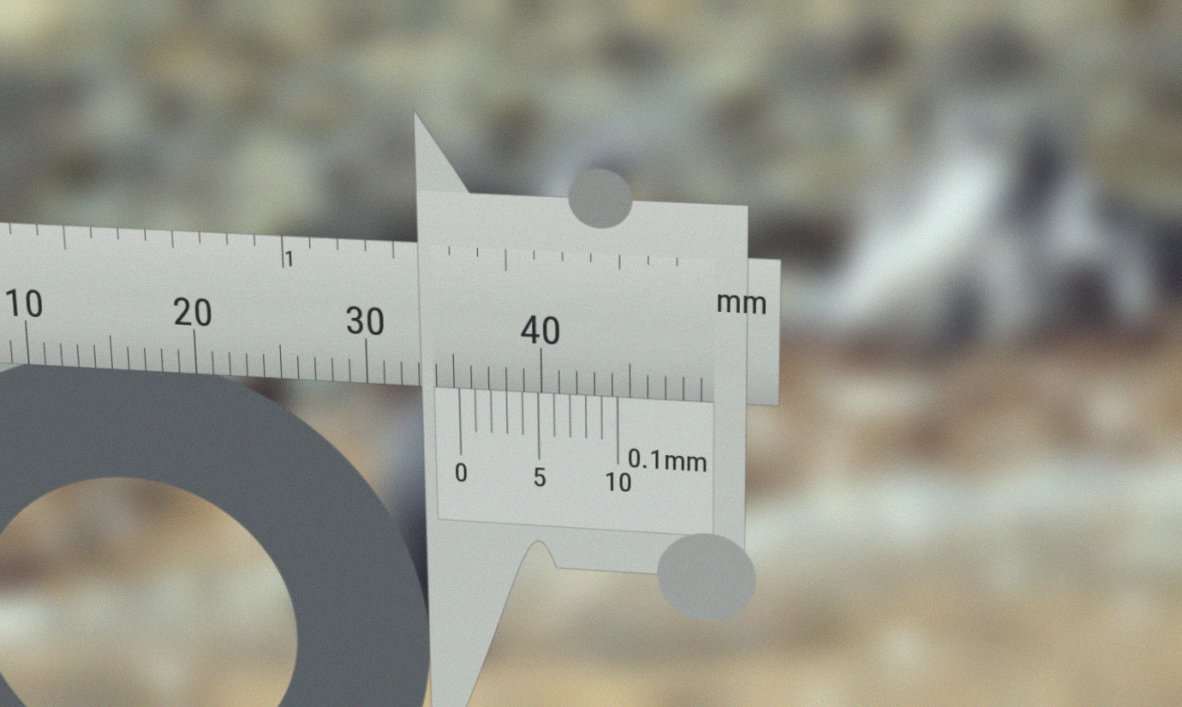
value=35.3 unit=mm
